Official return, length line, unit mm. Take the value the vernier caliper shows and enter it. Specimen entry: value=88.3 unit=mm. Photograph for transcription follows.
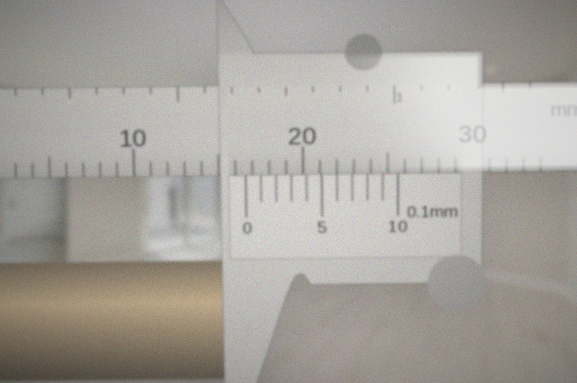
value=16.6 unit=mm
